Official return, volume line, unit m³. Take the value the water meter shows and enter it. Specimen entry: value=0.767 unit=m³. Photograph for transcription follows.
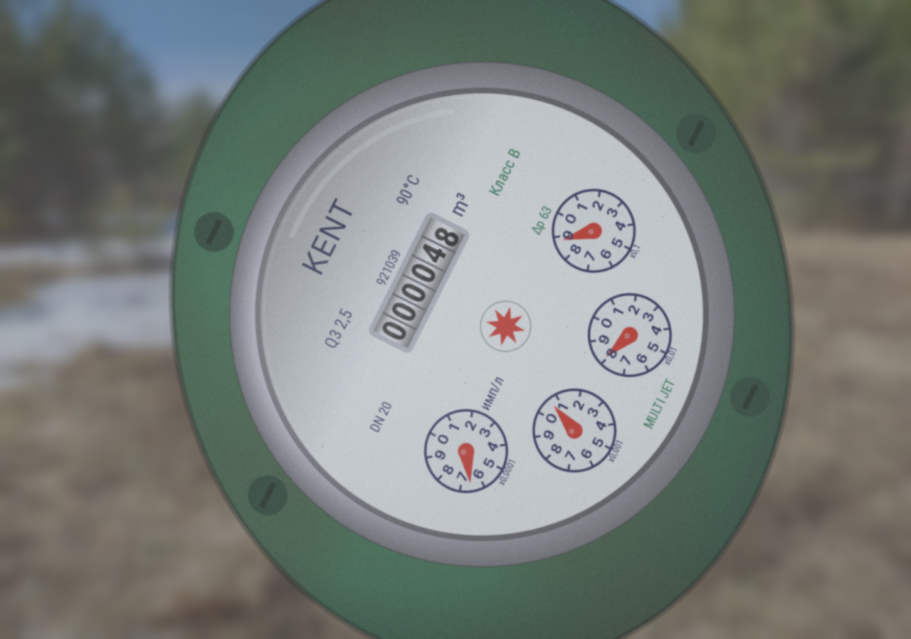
value=47.8806 unit=m³
